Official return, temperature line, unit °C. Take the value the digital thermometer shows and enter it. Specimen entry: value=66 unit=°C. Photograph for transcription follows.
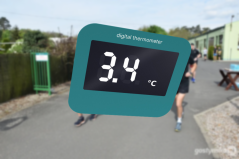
value=3.4 unit=°C
